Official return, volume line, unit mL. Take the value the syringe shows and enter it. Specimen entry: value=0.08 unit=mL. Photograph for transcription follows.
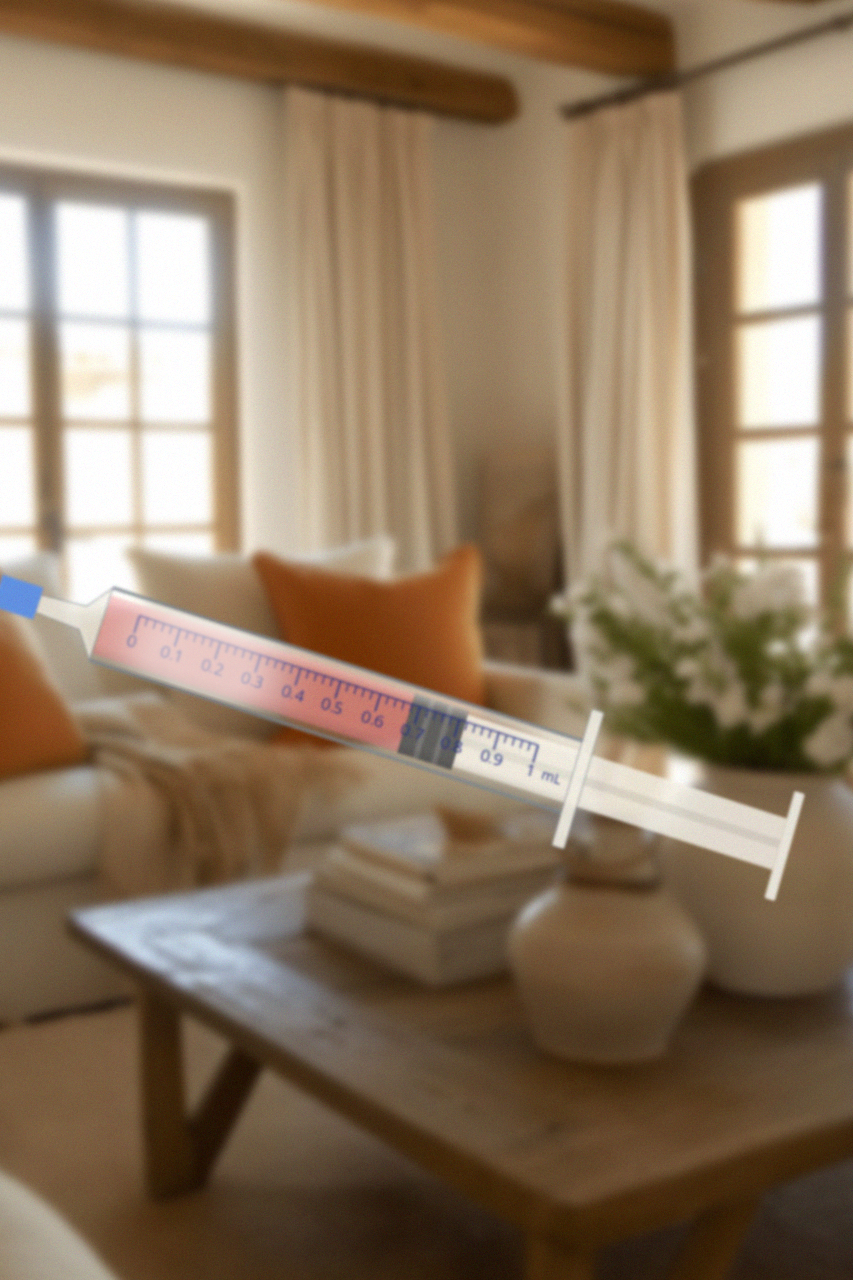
value=0.68 unit=mL
